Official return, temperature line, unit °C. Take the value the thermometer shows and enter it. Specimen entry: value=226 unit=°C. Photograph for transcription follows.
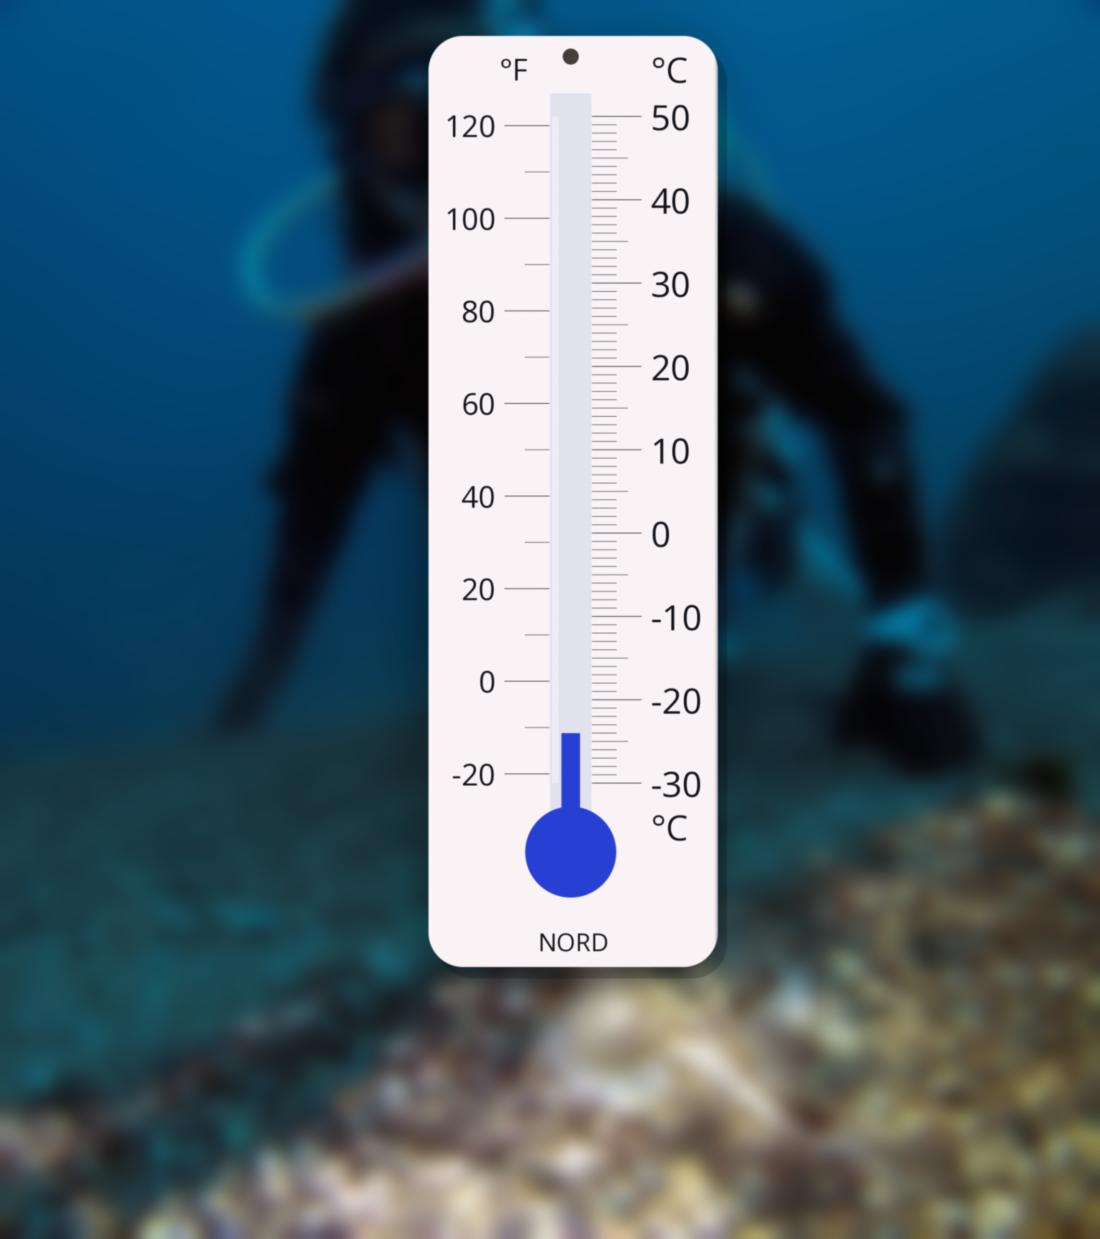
value=-24 unit=°C
